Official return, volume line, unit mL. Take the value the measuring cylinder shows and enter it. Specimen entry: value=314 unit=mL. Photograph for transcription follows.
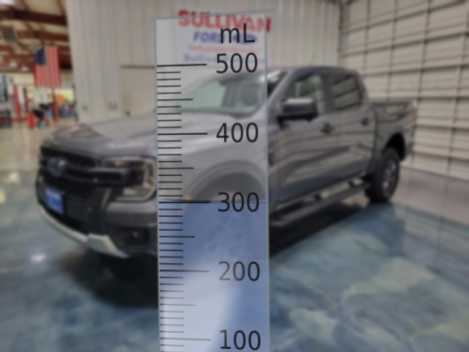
value=300 unit=mL
